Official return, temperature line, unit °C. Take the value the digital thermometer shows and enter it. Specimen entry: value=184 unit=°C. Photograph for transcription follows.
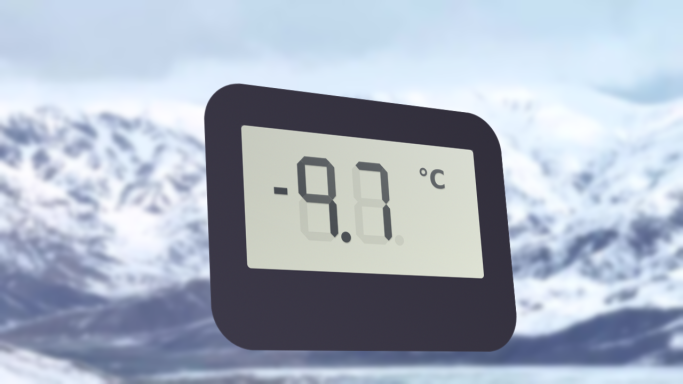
value=-9.7 unit=°C
